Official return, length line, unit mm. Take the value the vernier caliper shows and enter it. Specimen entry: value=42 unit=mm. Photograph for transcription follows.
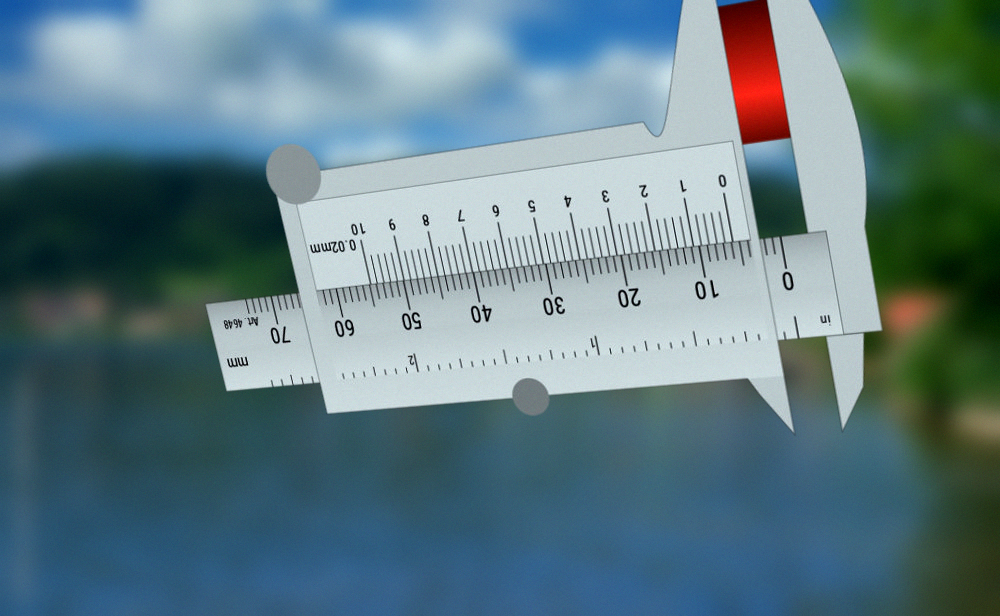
value=5.8 unit=mm
